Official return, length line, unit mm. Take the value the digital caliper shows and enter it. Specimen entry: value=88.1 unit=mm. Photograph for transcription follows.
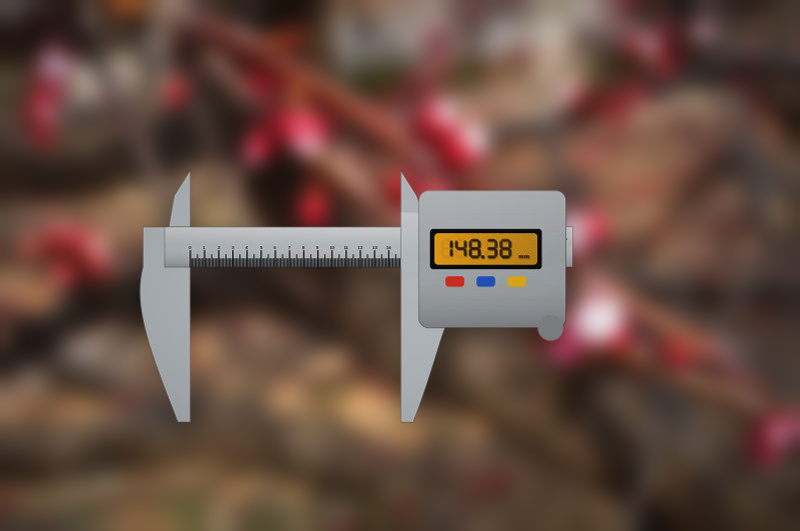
value=148.38 unit=mm
